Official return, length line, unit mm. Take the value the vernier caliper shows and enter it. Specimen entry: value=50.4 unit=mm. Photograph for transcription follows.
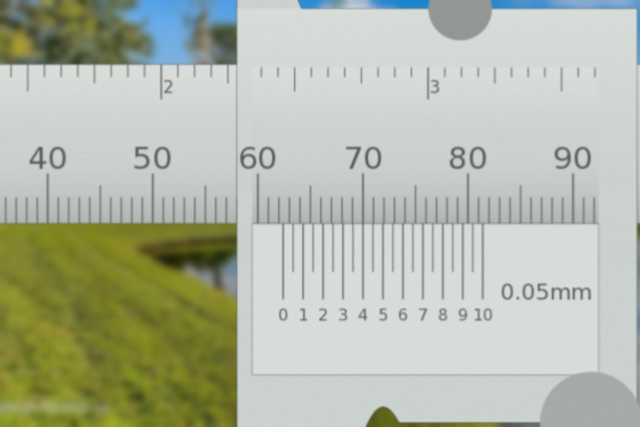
value=62.4 unit=mm
